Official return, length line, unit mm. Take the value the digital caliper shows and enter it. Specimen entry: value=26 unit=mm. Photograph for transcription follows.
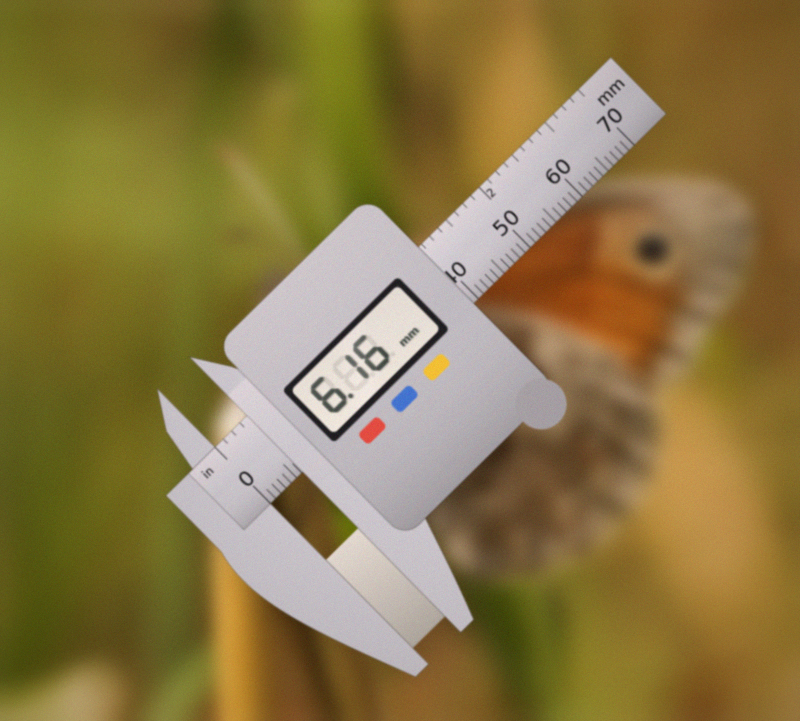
value=6.16 unit=mm
